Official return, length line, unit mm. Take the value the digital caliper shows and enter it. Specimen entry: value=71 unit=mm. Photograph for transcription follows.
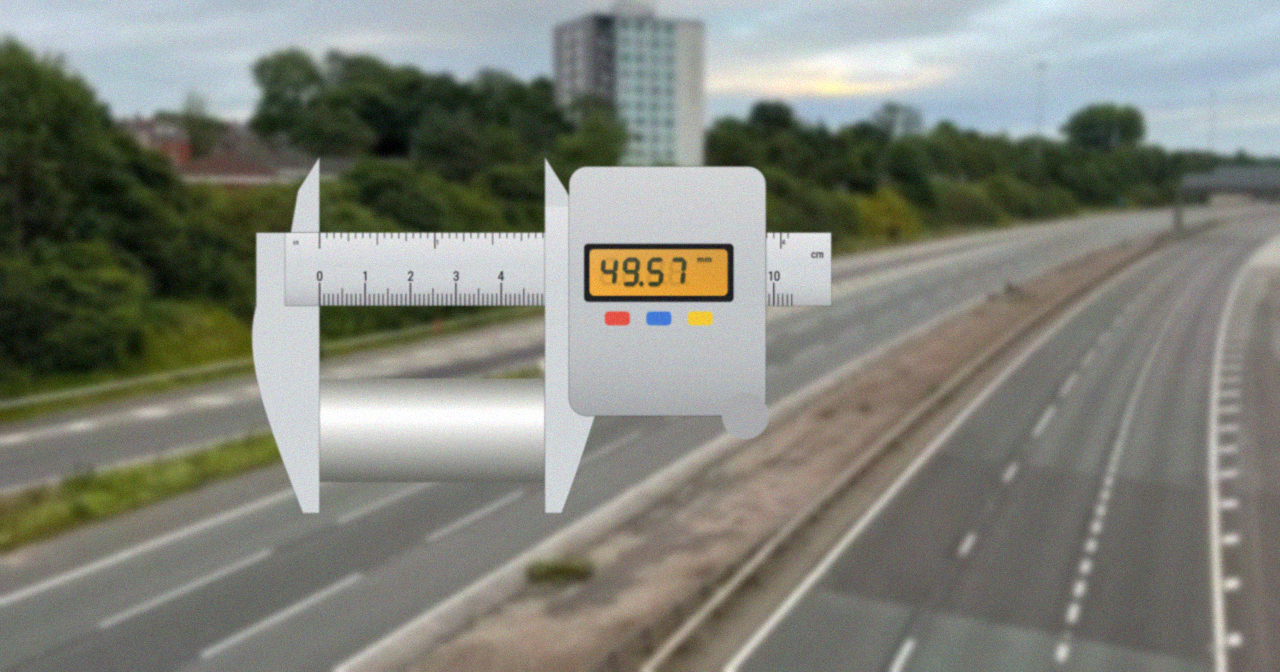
value=49.57 unit=mm
